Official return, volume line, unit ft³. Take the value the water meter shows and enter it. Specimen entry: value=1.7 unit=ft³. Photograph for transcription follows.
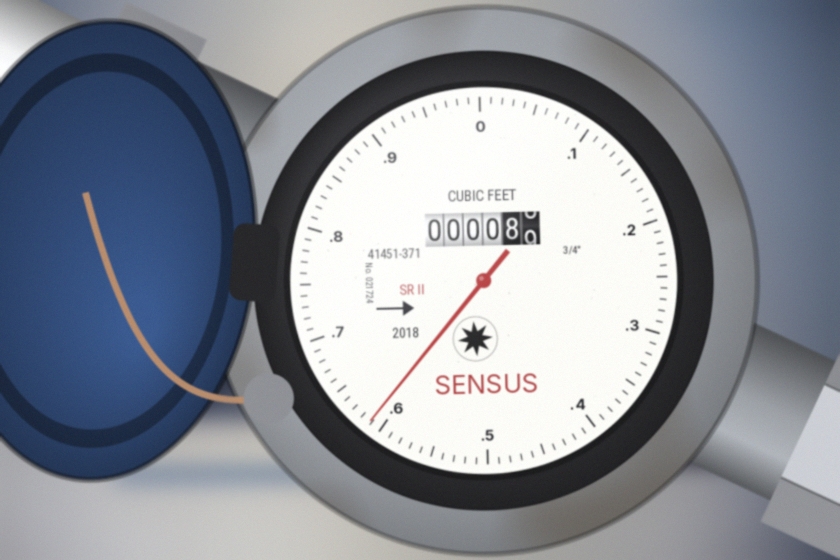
value=88.61 unit=ft³
